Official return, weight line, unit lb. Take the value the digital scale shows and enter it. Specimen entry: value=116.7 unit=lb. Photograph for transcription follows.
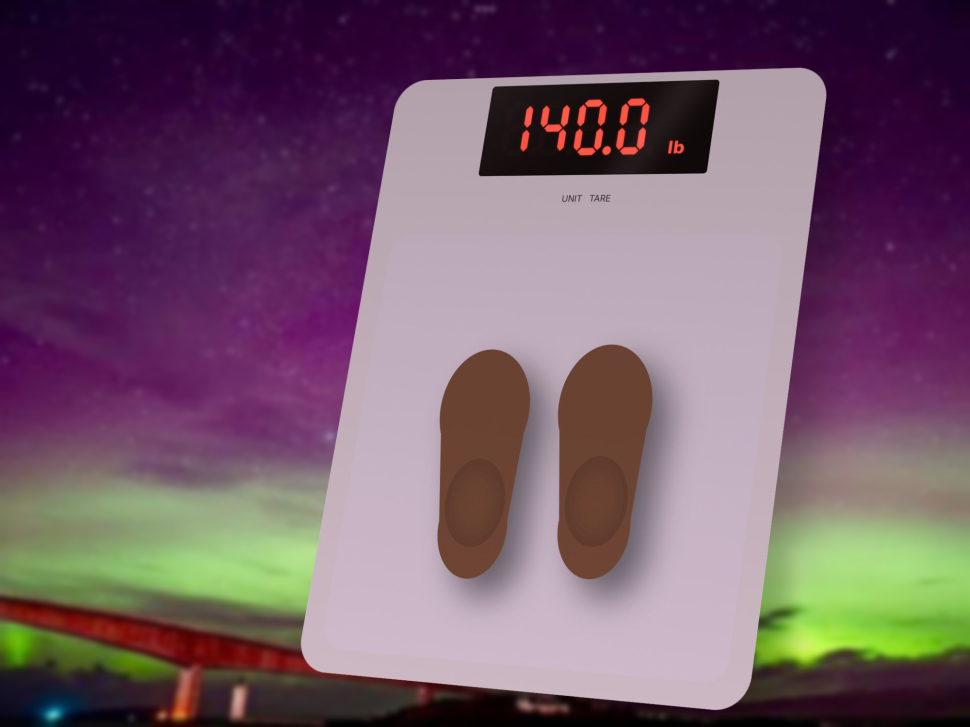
value=140.0 unit=lb
